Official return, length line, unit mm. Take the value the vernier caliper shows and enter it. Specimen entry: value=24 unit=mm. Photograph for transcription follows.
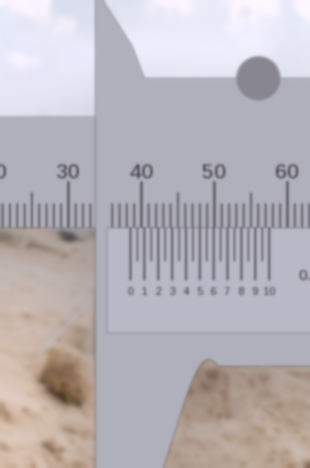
value=38.5 unit=mm
